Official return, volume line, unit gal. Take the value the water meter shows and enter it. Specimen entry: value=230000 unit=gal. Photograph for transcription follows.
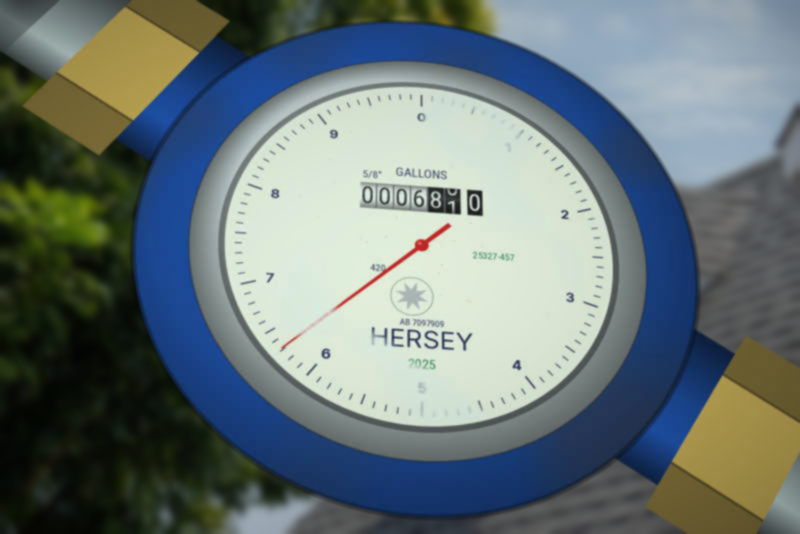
value=6806.3 unit=gal
